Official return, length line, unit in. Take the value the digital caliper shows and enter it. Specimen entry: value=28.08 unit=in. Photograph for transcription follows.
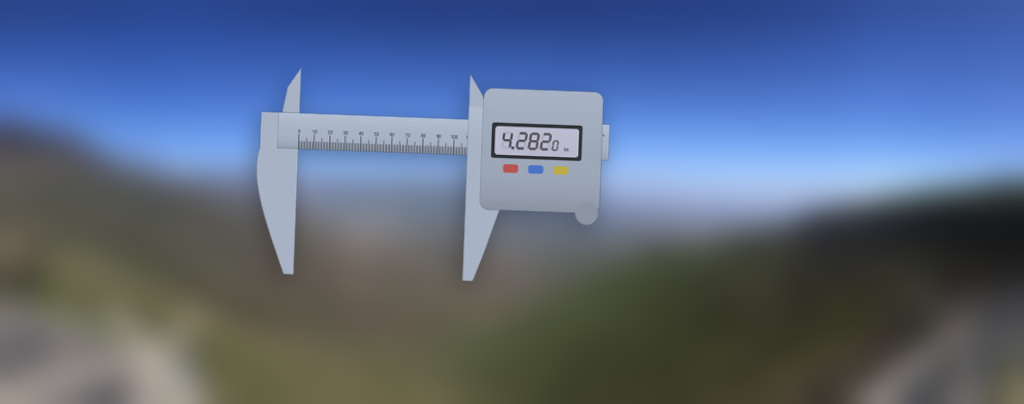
value=4.2820 unit=in
